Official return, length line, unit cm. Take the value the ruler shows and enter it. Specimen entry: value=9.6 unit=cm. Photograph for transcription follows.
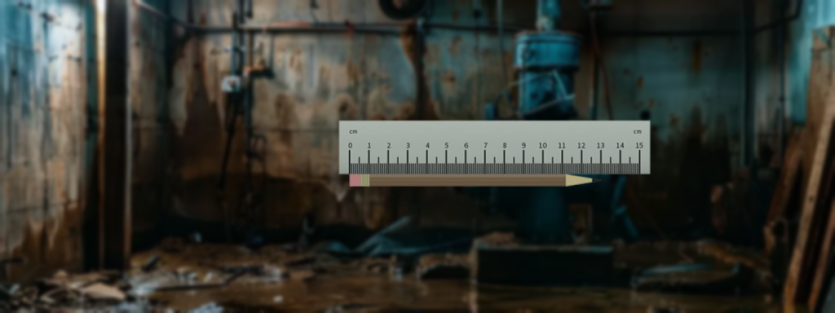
value=13 unit=cm
